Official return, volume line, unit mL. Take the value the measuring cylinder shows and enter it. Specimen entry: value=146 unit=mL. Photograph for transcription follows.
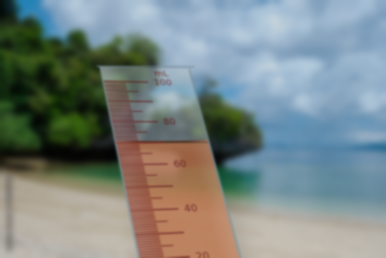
value=70 unit=mL
